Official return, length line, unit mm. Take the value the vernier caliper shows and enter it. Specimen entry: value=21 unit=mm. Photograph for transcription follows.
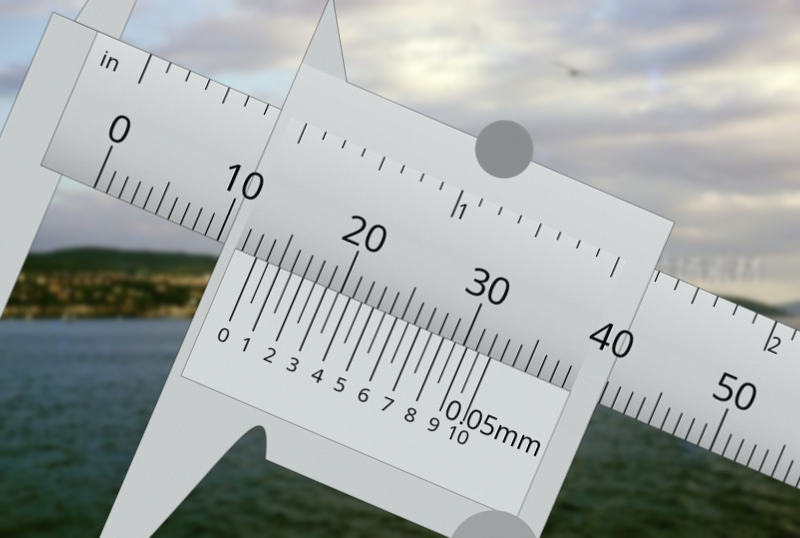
value=13.2 unit=mm
